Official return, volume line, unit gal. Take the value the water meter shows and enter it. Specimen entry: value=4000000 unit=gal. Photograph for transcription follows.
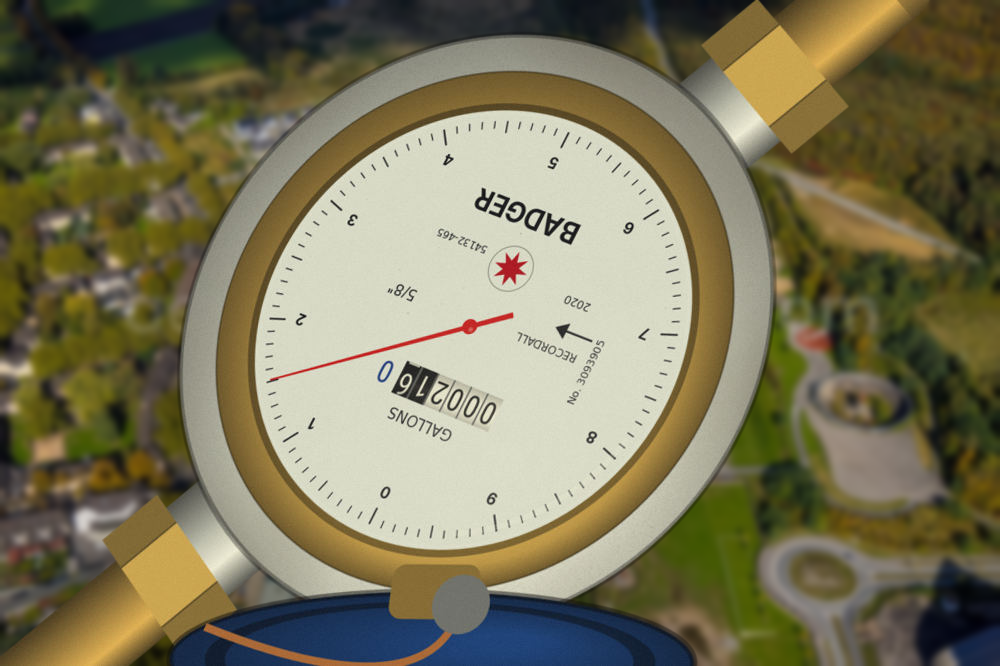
value=2161.5 unit=gal
